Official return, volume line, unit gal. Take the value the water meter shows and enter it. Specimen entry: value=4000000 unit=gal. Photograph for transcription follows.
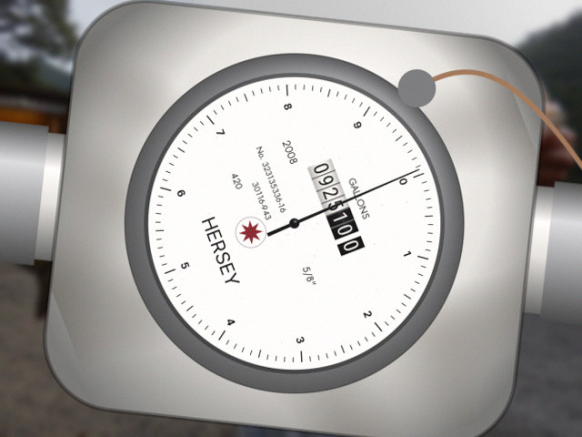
value=925099.9 unit=gal
